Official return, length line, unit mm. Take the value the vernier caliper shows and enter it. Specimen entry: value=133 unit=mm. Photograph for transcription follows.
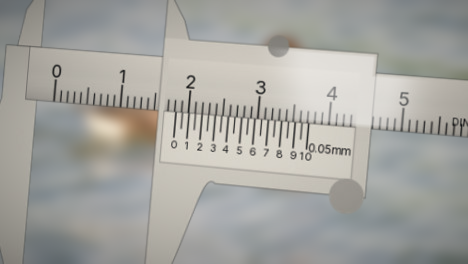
value=18.2 unit=mm
